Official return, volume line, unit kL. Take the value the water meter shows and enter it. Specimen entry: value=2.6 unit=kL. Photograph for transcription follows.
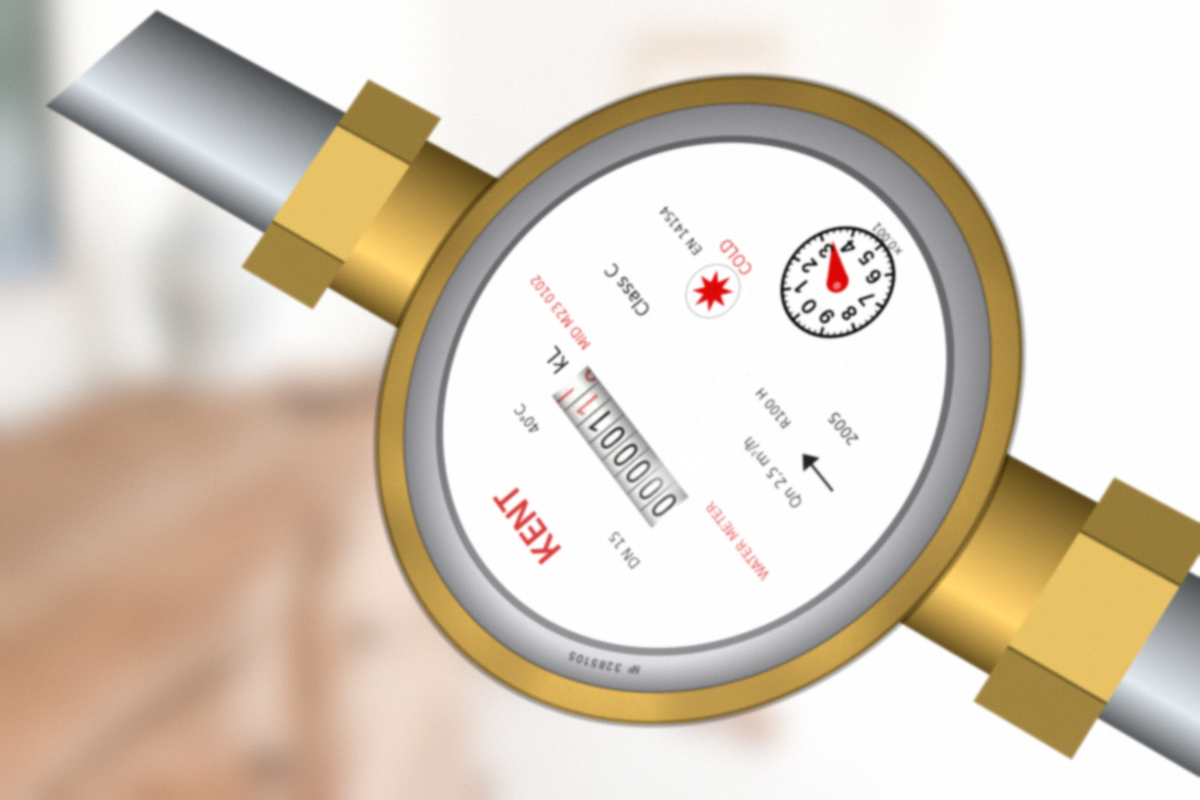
value=1.113 unit=kL
